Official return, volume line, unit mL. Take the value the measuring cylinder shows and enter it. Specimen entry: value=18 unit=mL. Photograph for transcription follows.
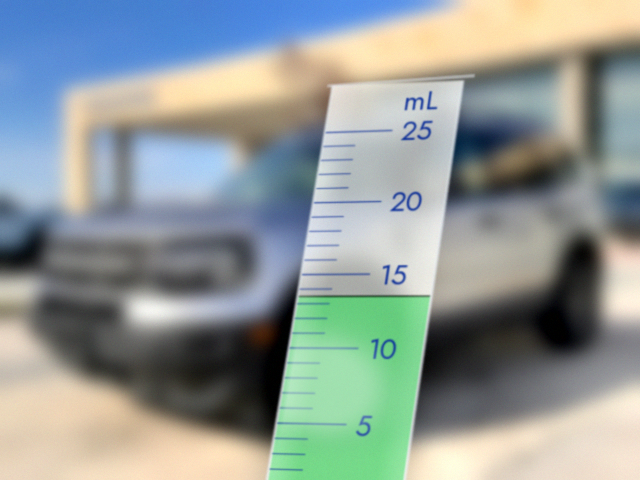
value=13.5 unit=mL
